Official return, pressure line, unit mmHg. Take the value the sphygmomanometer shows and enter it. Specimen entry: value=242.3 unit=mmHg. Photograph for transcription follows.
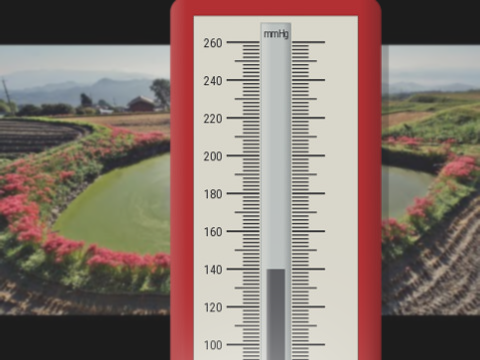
value=140 unit=mmHg
